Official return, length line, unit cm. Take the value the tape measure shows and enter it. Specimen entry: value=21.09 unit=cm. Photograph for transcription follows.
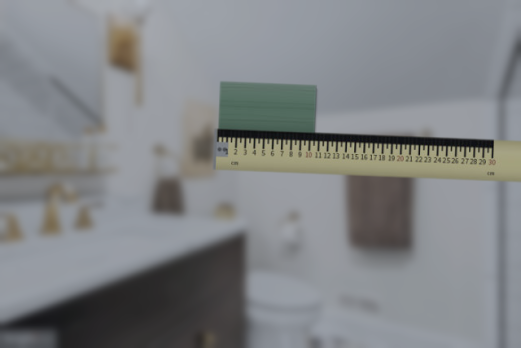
value=10.5 unit=cm
